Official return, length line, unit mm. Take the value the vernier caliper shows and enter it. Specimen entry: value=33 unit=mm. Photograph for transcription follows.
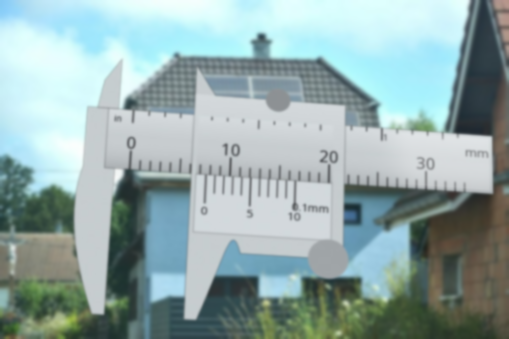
value=7.6 unit=mm
